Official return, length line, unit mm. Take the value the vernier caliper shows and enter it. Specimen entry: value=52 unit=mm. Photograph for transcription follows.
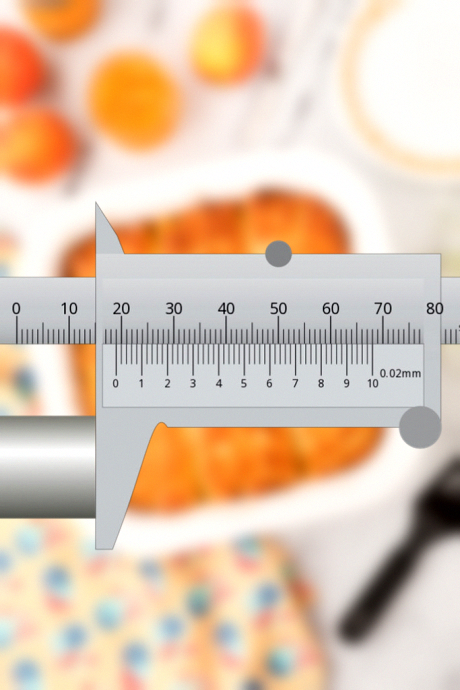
value=19.0 unit=mm
